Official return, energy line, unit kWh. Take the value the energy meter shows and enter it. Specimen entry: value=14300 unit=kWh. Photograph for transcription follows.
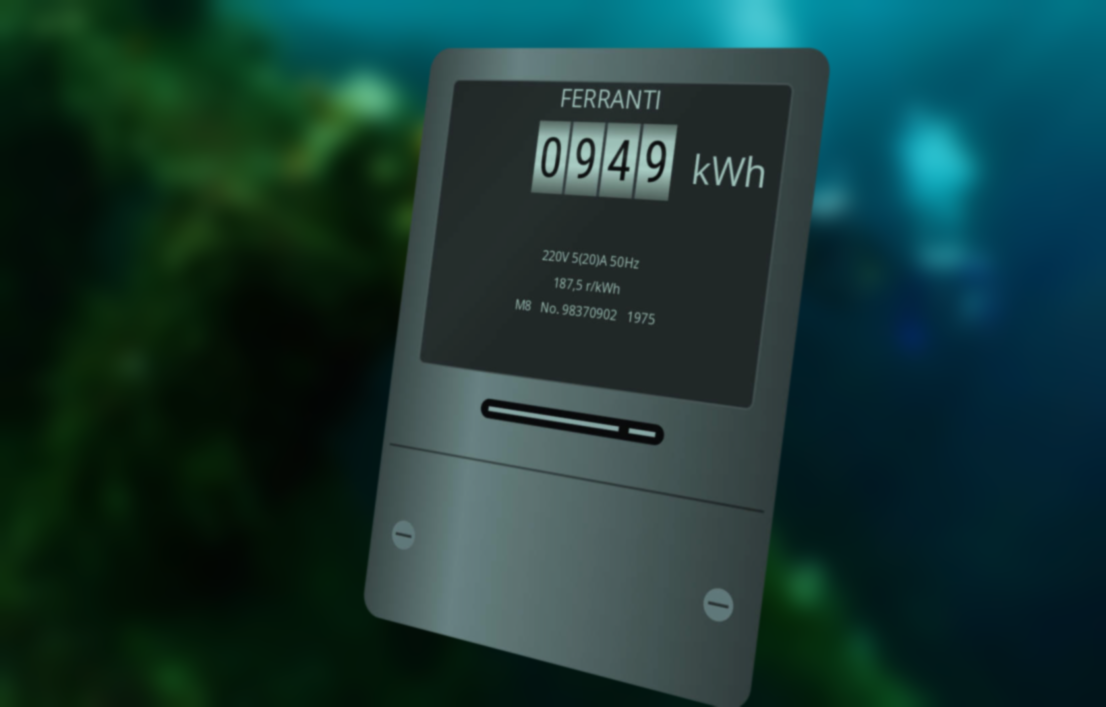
value=949 unit=kWh
